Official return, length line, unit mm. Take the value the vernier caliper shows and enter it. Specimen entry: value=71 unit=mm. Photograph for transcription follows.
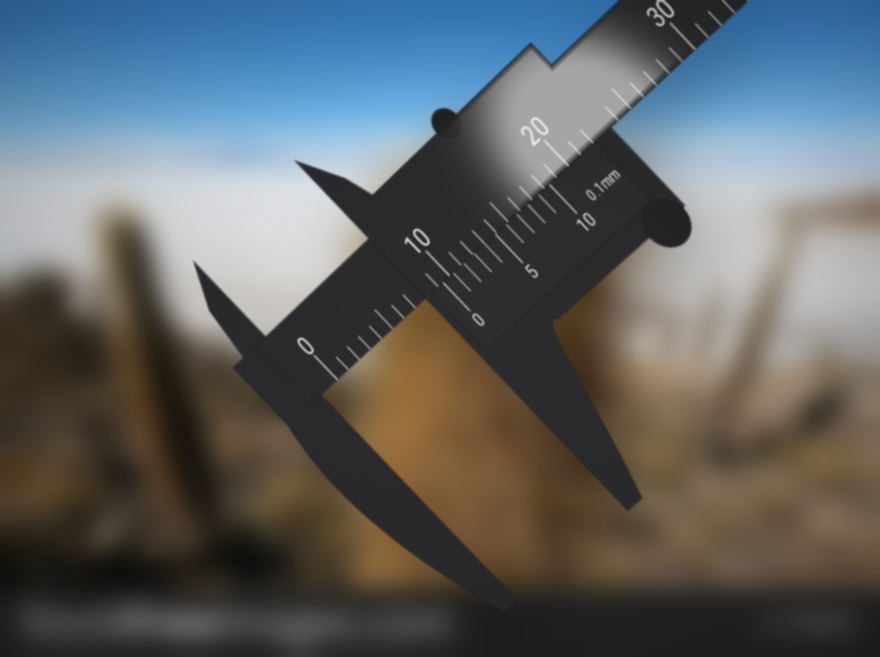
value=9.4 unit=mm
